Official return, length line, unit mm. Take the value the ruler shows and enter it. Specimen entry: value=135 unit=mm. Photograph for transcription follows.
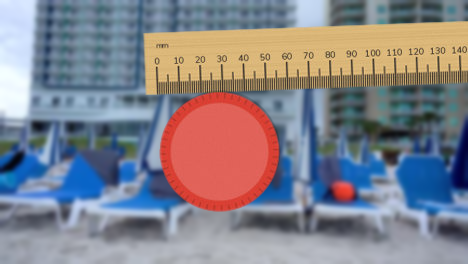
value=55 unit=mm
